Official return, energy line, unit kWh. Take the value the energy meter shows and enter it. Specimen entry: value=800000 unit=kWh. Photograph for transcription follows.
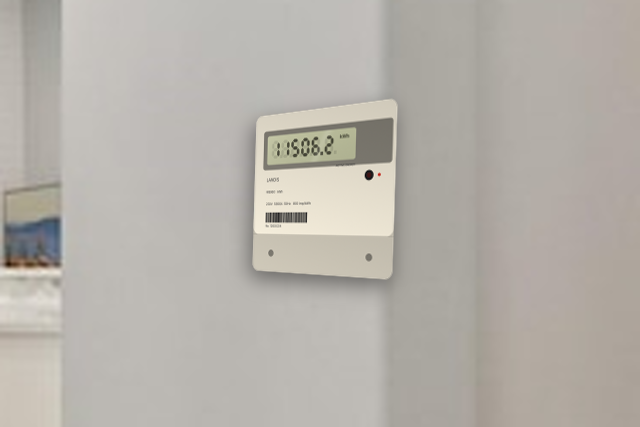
value=11506.2 unit=kWh
